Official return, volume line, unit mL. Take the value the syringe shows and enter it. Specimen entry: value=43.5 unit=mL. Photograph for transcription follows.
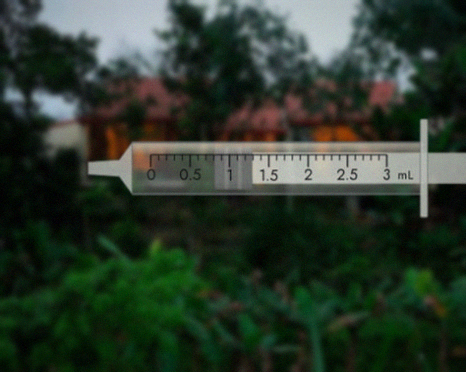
value=0.8 unit=mL
